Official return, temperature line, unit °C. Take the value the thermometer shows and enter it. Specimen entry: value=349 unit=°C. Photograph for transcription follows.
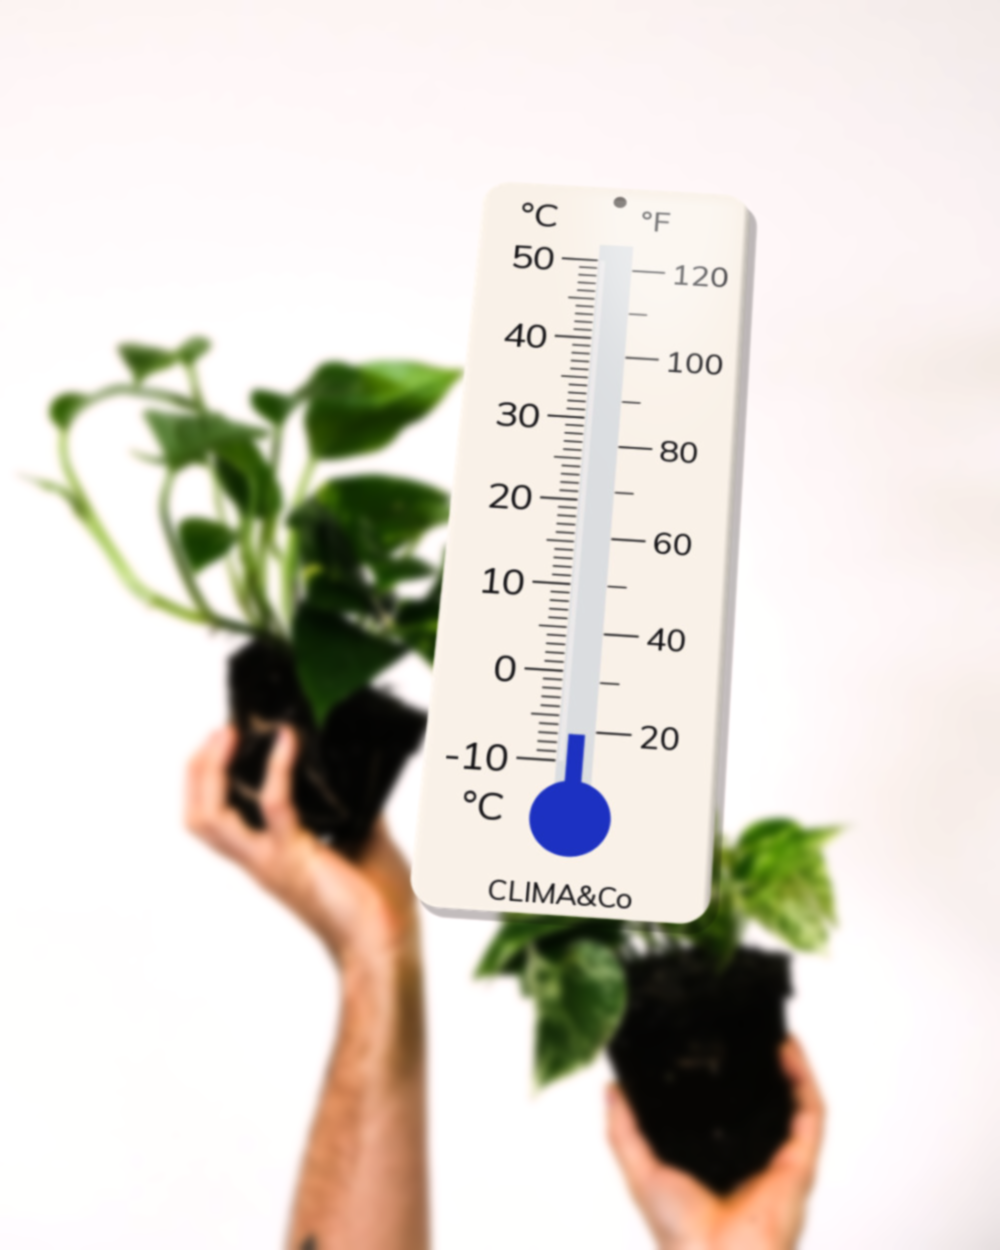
value=-7 unit=°C
